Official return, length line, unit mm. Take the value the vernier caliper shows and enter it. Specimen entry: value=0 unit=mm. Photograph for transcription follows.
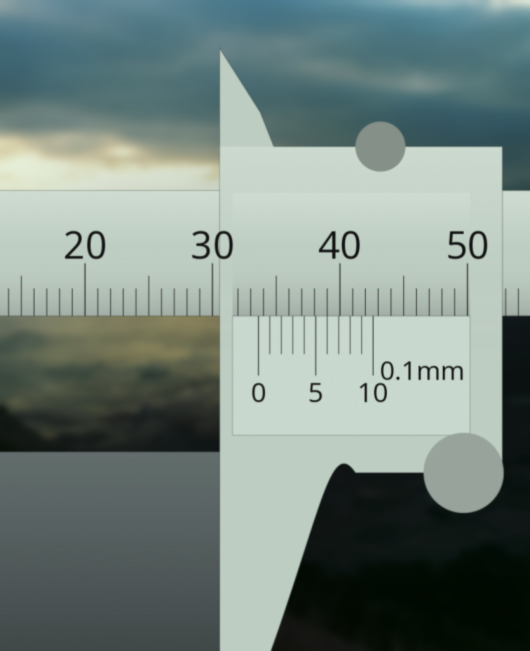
value=33.6 unit=mm
